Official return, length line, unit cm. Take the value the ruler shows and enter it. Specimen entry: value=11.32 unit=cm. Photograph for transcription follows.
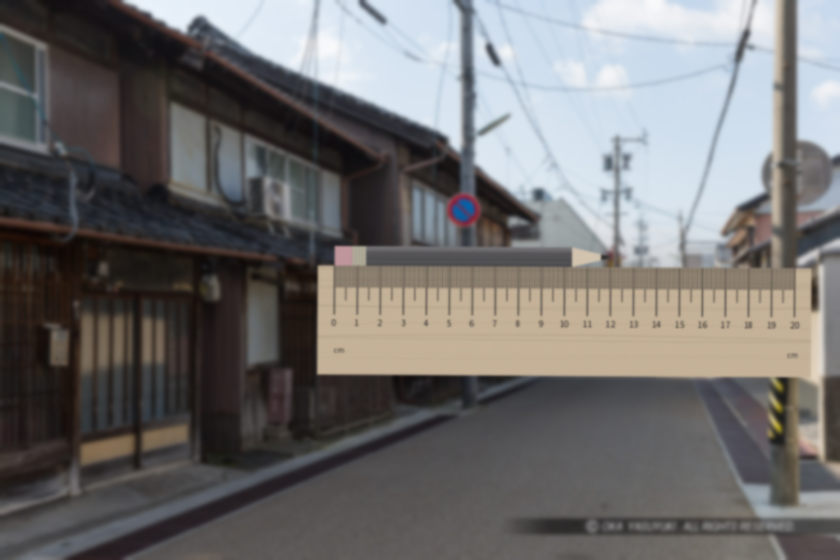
value=12 unit=cm
